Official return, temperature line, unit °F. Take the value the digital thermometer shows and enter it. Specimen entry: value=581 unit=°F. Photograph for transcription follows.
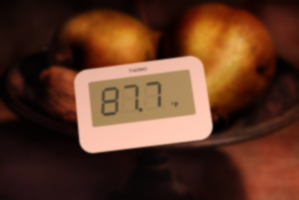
value=87.7 unit=°F
